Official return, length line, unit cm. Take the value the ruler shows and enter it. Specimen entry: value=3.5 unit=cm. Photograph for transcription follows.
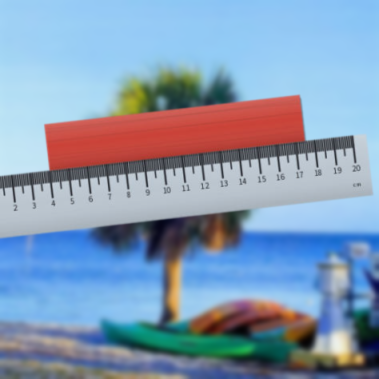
value=13.5 unit=cm
